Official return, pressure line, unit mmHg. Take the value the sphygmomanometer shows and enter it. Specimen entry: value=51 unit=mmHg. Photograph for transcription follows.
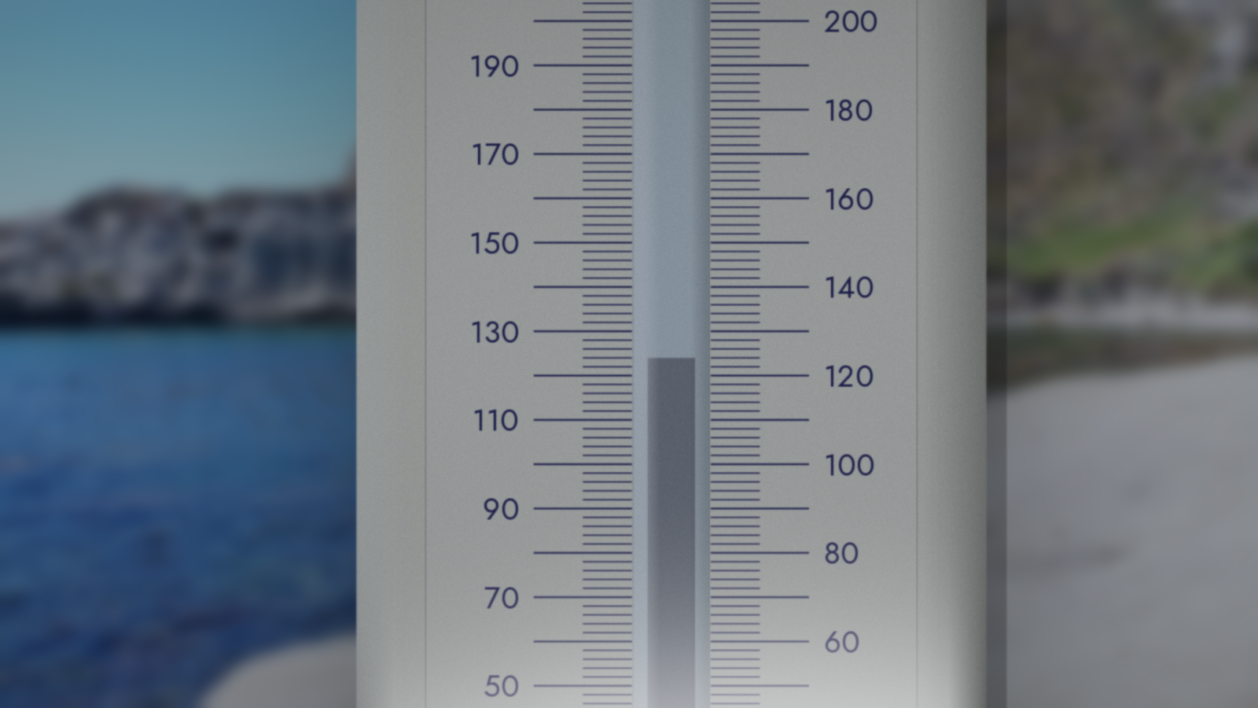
value=124 unit=mmHg
